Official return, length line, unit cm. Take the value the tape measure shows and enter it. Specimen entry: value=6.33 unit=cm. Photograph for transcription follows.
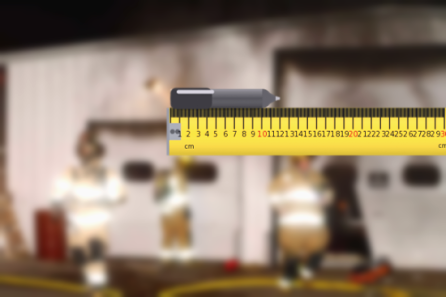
value=12 unit=cm
